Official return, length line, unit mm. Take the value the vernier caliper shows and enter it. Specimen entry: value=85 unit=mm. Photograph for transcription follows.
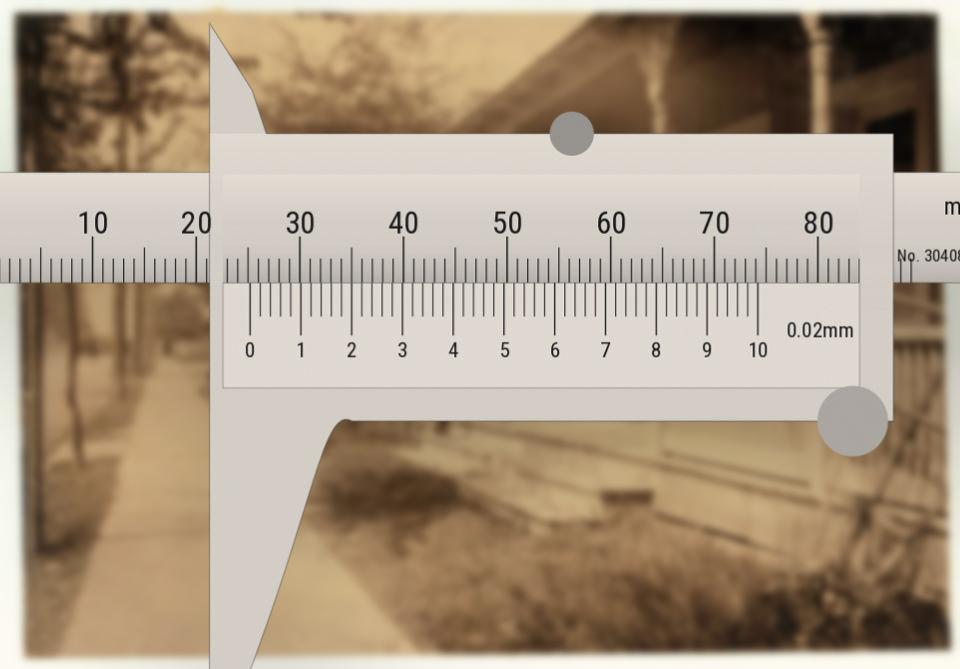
value=25.2 unit=mm
